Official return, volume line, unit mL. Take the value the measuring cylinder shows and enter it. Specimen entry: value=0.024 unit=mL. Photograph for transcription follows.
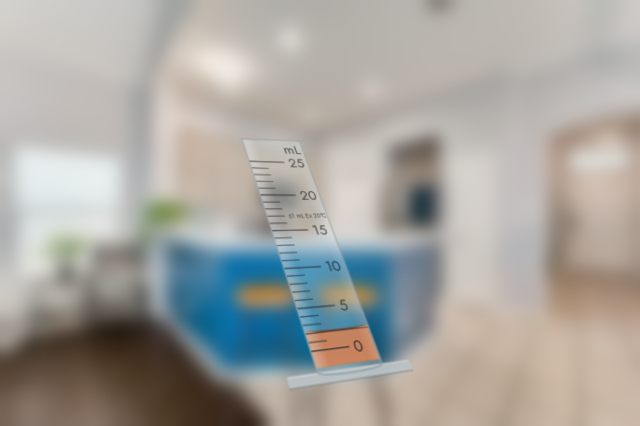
value=2 unit=mL
